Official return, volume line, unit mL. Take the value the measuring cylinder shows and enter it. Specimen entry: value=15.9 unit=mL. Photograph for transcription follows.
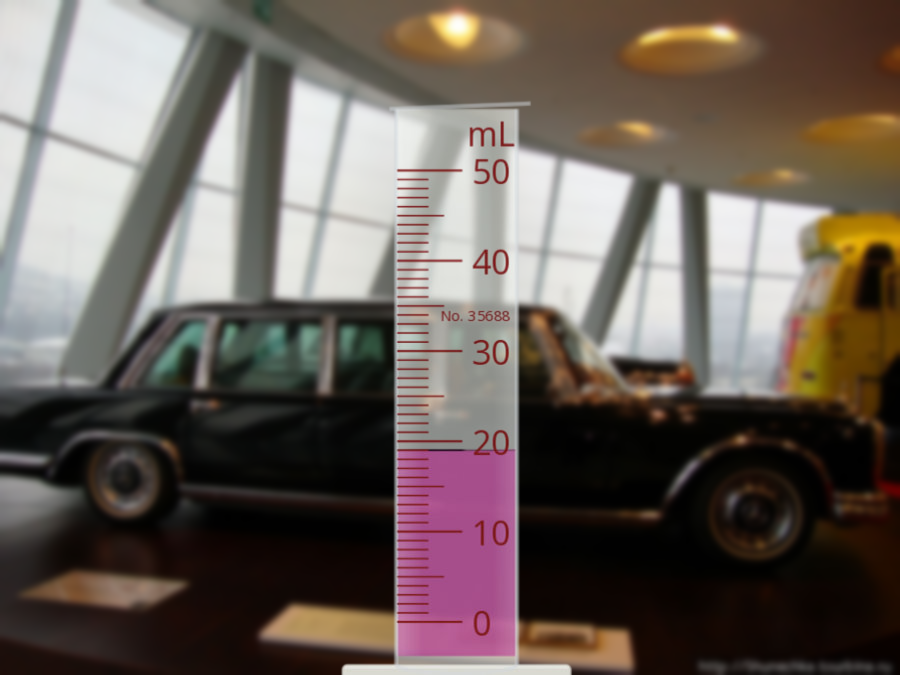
value=19 unit=mL
